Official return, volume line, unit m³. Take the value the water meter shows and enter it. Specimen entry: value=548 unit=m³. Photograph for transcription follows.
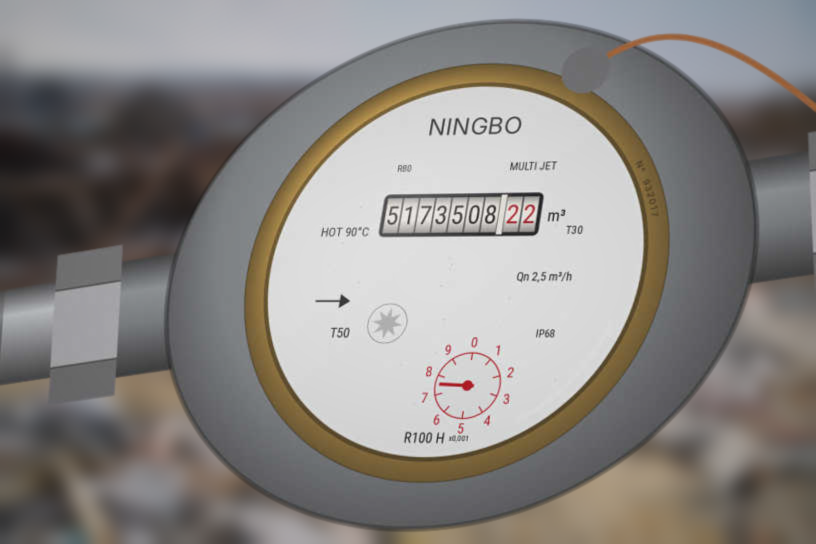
value=5173508.227 unit=m³
